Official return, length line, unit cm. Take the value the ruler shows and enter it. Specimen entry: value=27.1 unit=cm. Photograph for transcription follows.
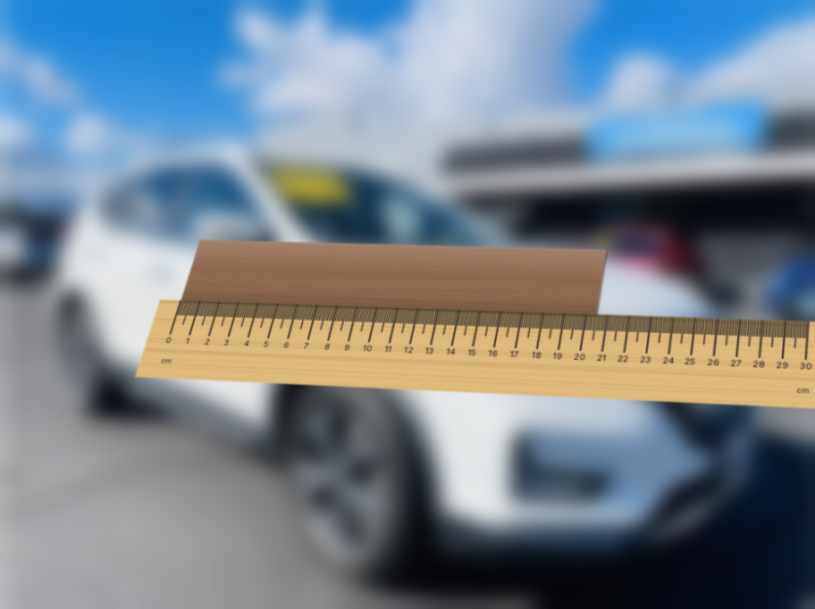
value=20.5 unit=cm
